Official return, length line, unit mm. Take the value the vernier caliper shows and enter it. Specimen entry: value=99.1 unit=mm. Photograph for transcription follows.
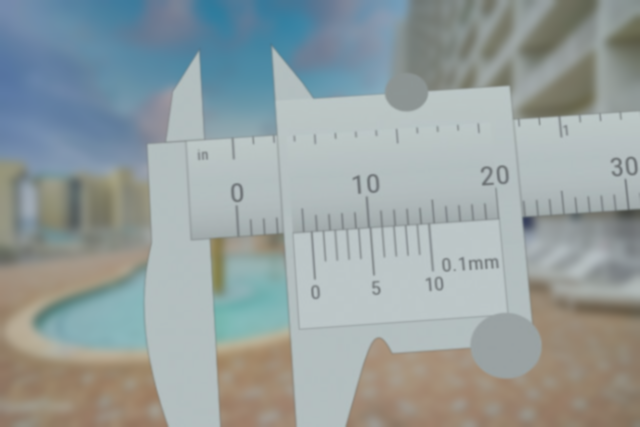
value=5.6 unit=mm
